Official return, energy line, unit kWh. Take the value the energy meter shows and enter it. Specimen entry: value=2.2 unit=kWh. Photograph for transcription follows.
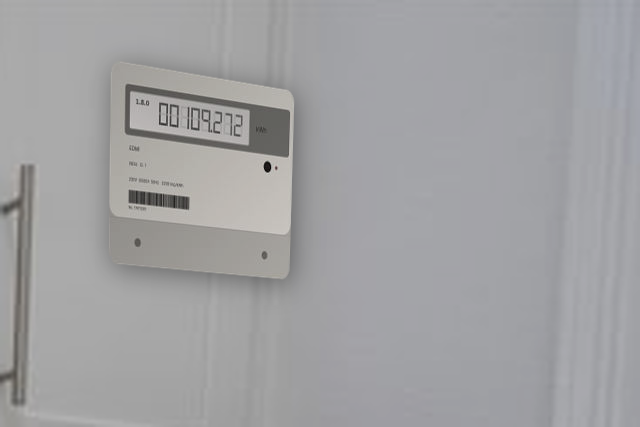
value=109.272 unit=kWh
